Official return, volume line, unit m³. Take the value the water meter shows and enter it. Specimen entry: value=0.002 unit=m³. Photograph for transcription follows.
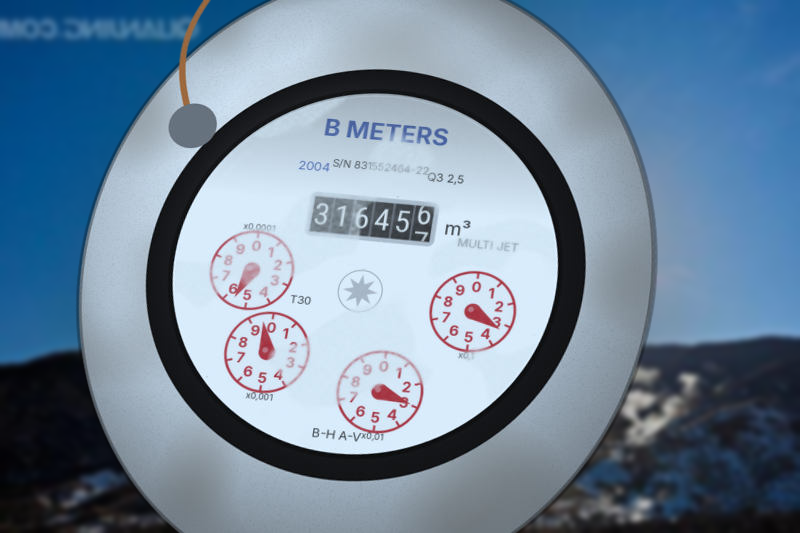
value=316456.3295 unit=m³
